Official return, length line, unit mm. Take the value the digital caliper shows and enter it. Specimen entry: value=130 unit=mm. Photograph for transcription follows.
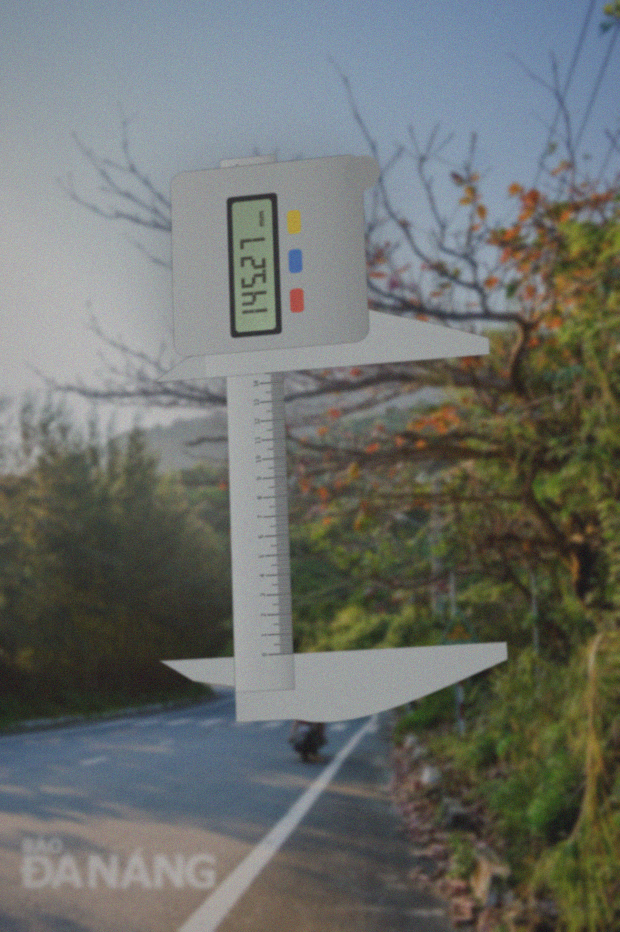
value=145.27 unit=mm
